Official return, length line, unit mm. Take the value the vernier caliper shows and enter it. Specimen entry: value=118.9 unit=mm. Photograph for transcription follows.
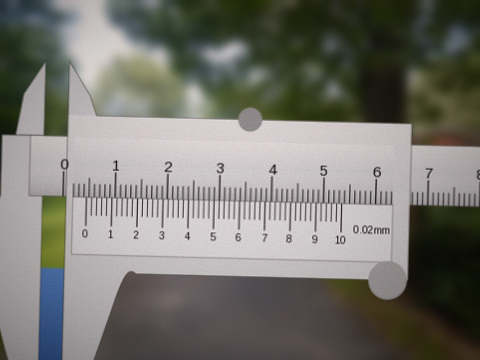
value=4.5 unit=mm
